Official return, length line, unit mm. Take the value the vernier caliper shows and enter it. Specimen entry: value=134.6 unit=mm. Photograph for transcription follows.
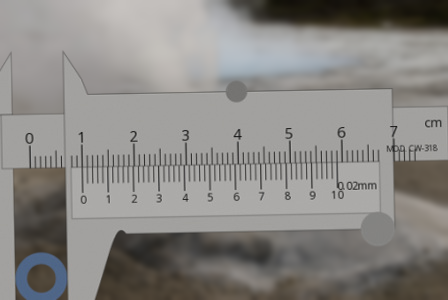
value=10.0 unit=mm
